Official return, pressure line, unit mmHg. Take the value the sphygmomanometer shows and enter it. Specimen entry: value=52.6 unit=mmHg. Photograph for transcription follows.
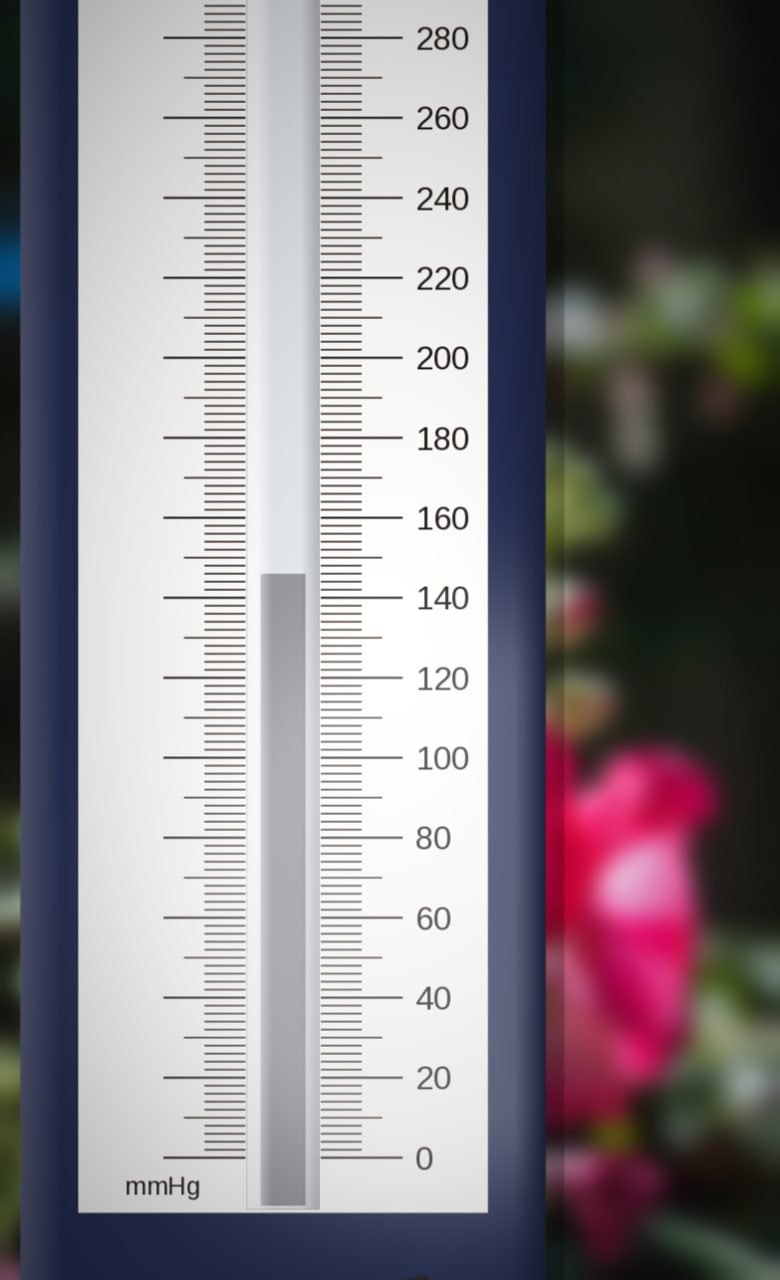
value=146 unit=mmHg
